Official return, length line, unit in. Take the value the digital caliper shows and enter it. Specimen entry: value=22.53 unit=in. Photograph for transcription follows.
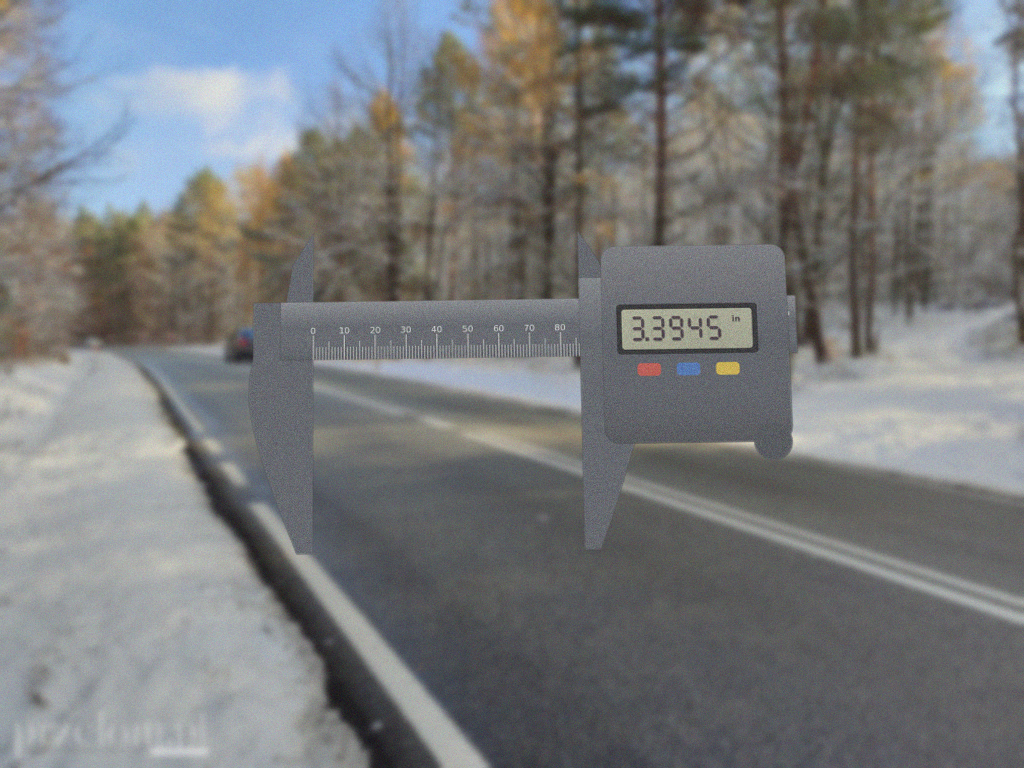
value=3.3945 unit=in
